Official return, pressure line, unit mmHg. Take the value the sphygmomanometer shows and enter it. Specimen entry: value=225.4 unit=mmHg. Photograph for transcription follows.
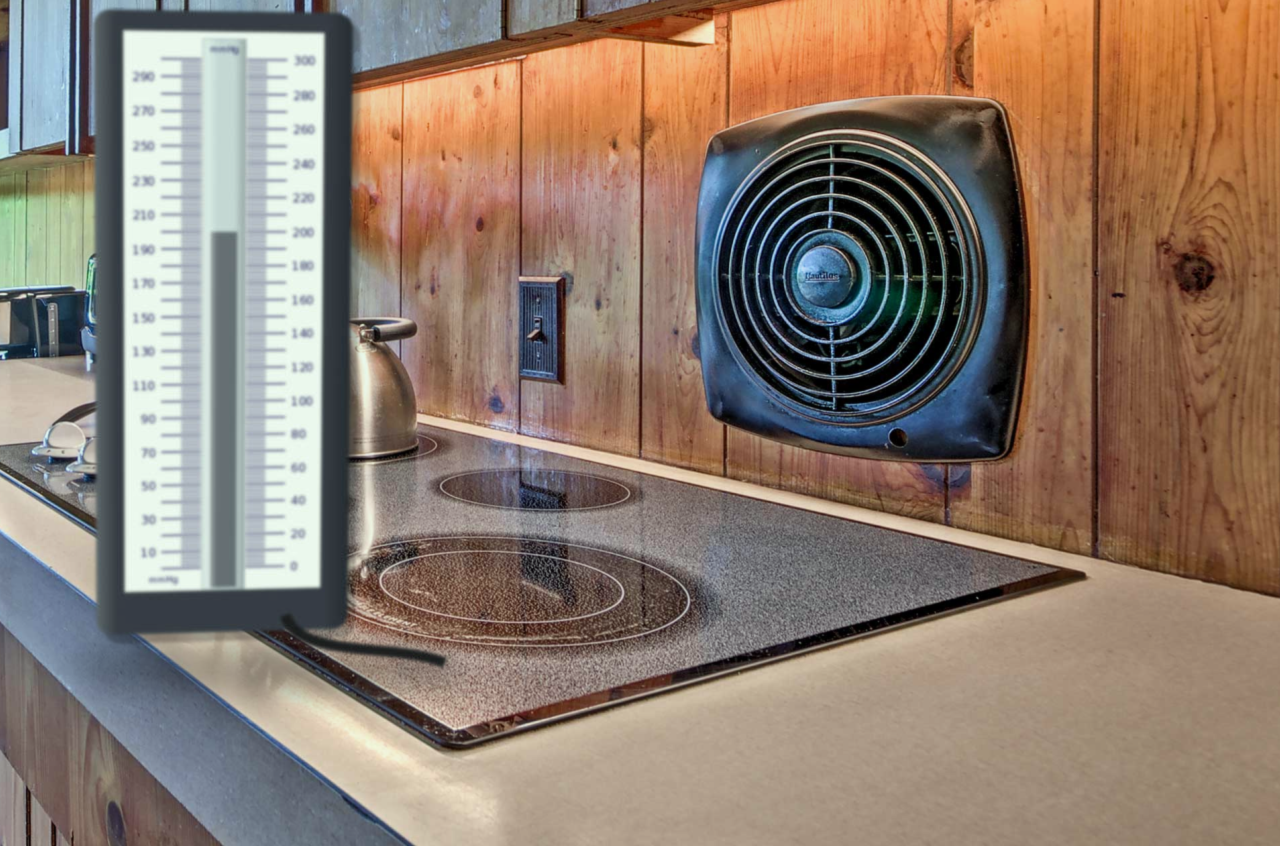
value=200 unit=mmHg
